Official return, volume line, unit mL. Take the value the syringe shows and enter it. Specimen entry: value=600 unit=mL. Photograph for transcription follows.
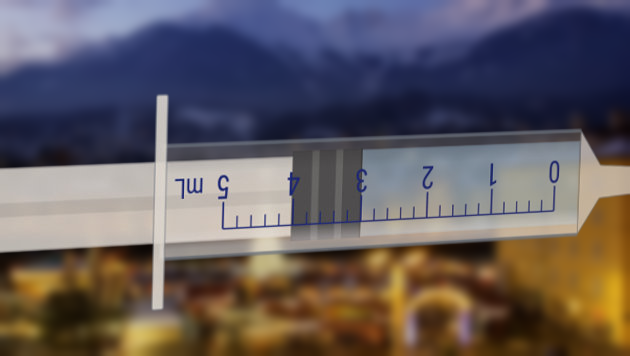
value=3 unit=mL
